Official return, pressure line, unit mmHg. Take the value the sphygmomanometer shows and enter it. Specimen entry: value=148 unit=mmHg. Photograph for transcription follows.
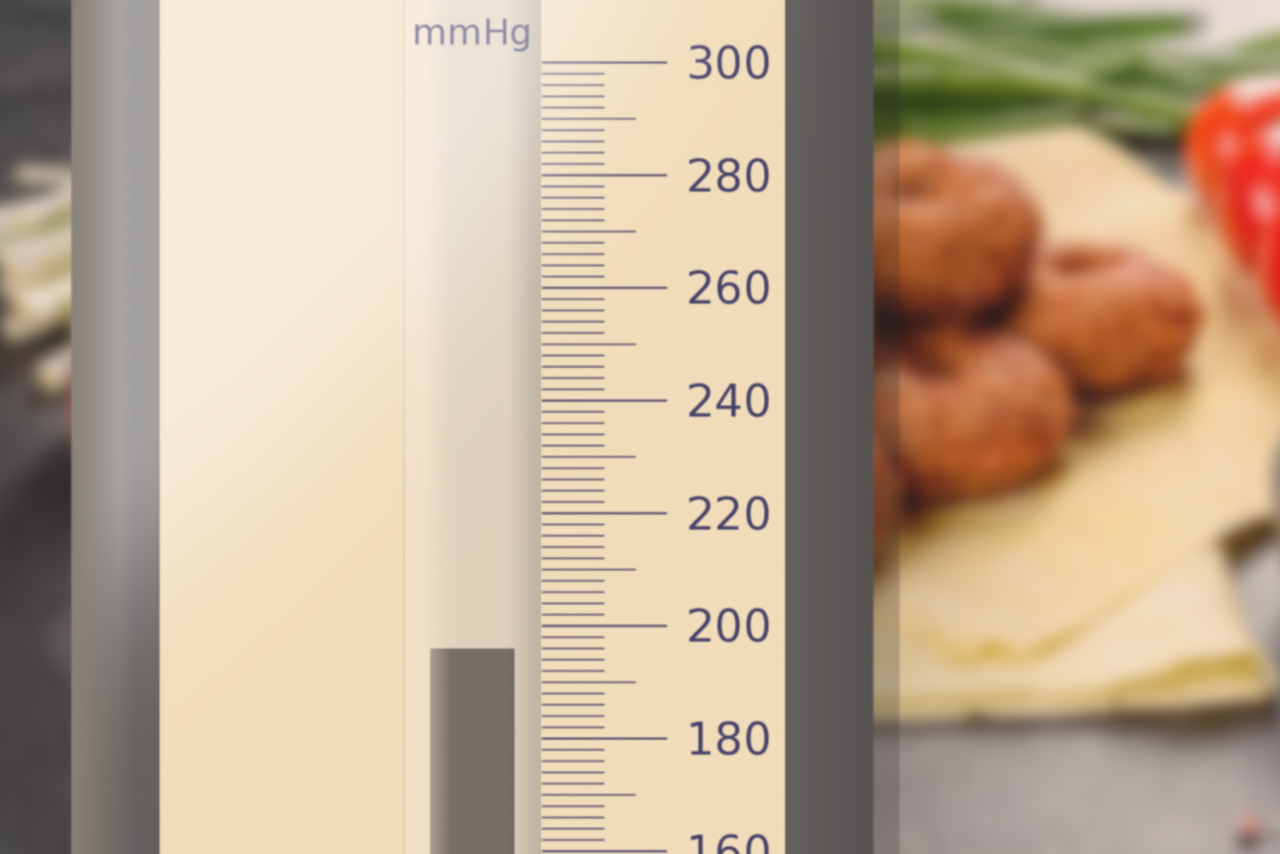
value=196 unit=mmHg
